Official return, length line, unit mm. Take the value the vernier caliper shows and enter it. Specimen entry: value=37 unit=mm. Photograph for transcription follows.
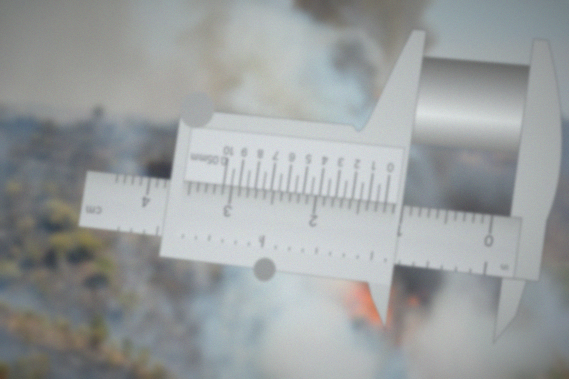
value=12.0 unit=mm
